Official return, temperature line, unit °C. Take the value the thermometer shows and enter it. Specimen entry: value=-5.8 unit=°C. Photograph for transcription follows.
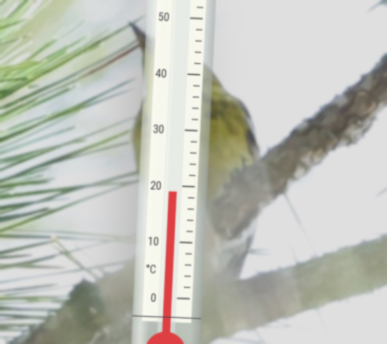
value=19 unit=°C
